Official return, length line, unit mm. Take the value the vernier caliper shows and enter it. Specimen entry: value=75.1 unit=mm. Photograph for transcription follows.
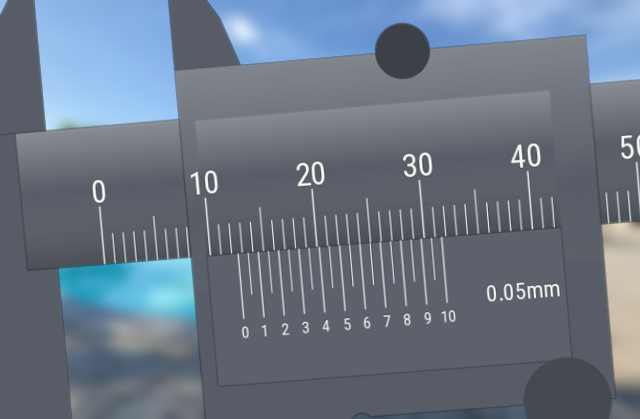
value=12.6 unit=mm
